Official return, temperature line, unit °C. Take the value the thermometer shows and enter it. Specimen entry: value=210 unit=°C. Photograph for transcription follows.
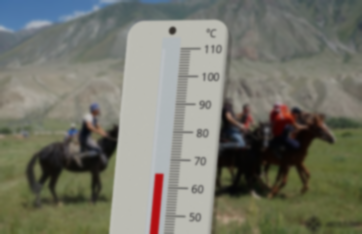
value=65 unit=°C
